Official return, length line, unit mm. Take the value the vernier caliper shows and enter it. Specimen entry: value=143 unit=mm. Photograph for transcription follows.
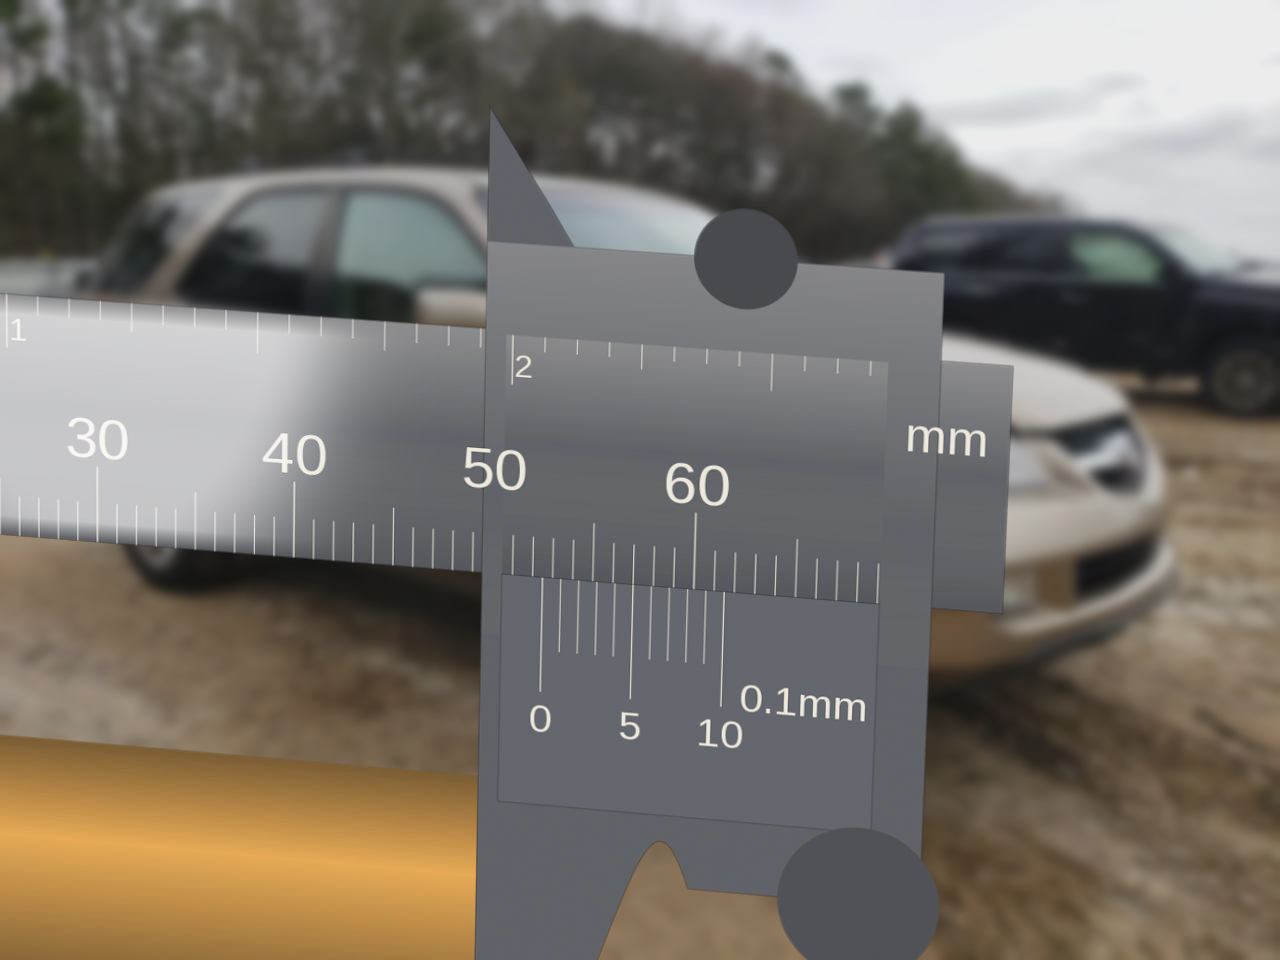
value=52.5 unit=mm
